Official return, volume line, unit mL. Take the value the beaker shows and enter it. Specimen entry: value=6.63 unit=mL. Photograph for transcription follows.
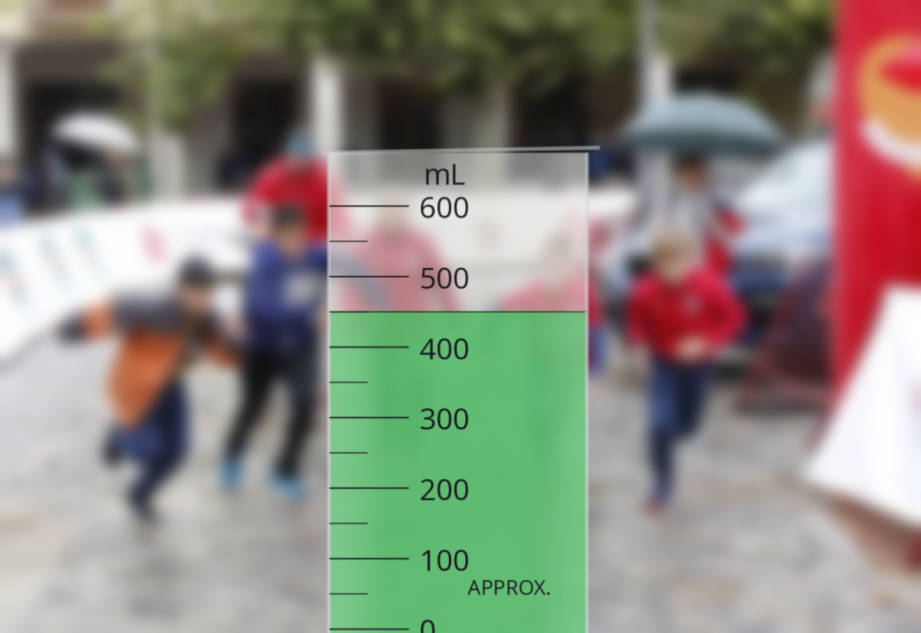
value=450 unit=mL
